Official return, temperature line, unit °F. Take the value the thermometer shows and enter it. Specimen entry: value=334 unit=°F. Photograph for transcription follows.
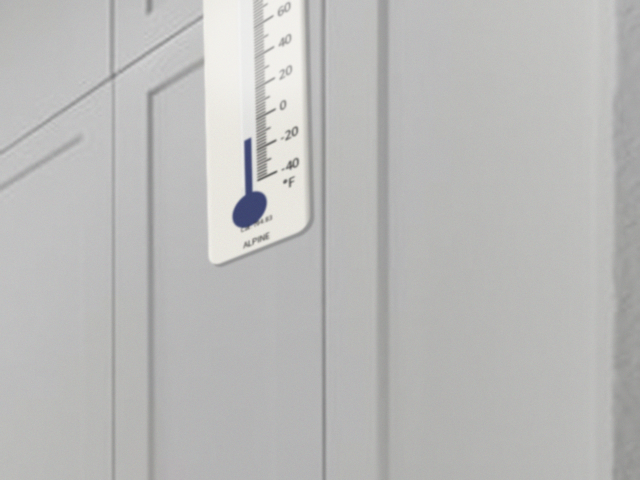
value=-10 unit=°F
